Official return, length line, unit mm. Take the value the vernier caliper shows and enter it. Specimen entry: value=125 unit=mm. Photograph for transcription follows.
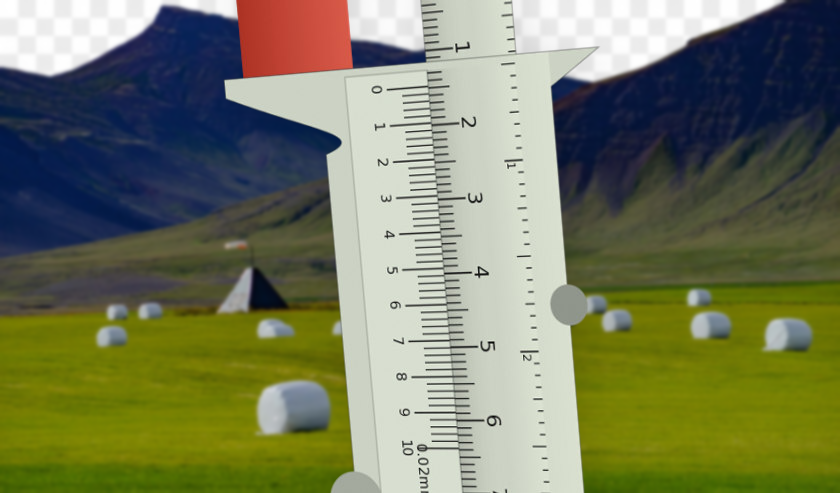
value=14.8 unit=mm
